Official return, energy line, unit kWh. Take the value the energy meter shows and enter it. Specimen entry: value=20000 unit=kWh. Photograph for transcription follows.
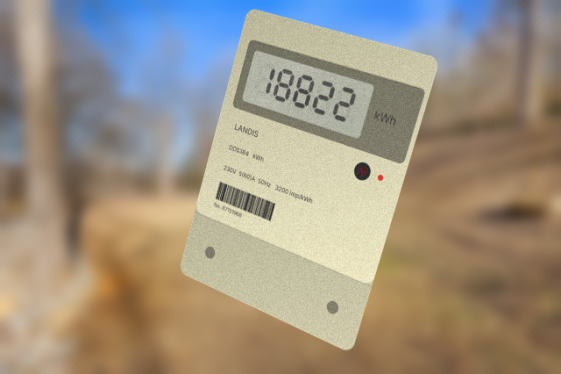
value=18822 unit=kWh
